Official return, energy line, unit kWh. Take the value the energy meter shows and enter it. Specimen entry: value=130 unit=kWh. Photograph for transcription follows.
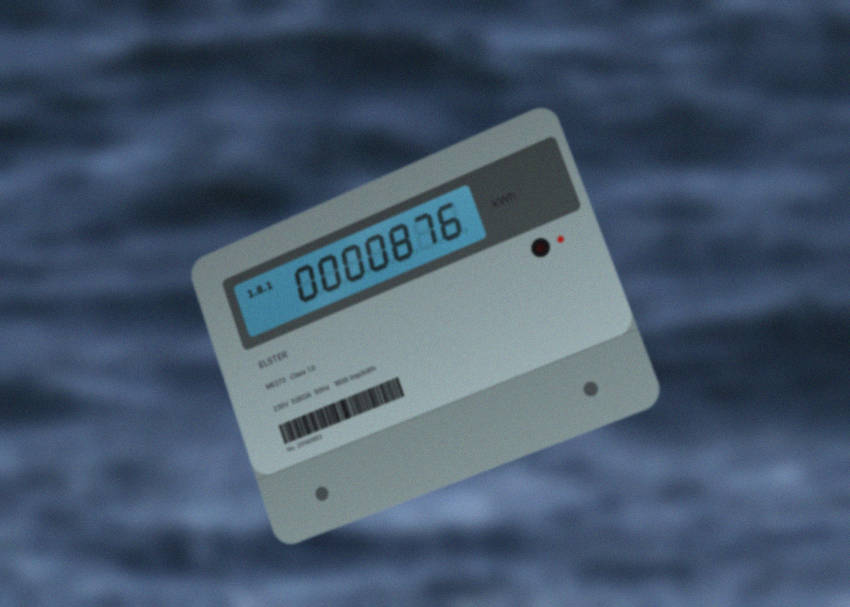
value=876 unit=kWh
